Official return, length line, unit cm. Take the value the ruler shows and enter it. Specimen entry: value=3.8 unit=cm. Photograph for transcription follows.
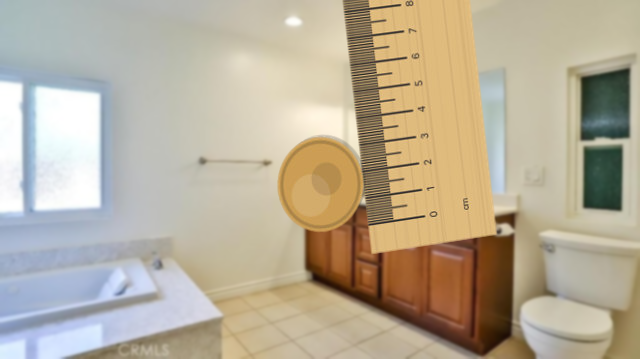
value=3.5 unit=cm
